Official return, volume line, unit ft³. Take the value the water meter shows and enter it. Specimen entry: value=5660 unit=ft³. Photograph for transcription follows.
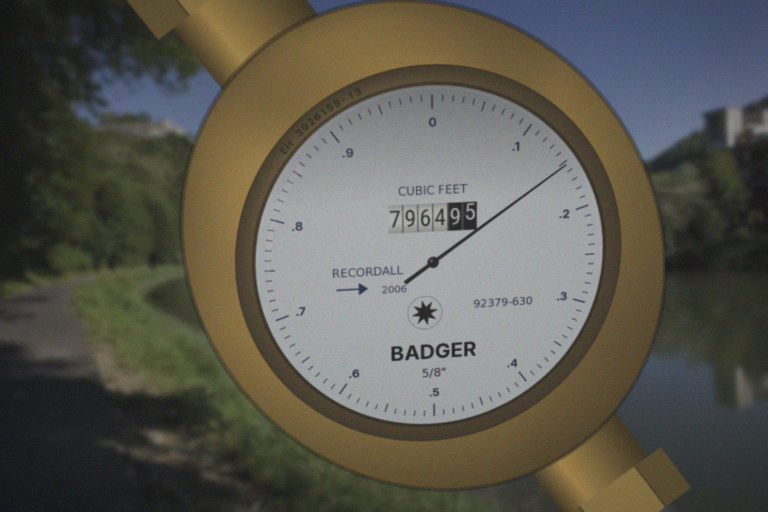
value=796495.15 unit=ft³
